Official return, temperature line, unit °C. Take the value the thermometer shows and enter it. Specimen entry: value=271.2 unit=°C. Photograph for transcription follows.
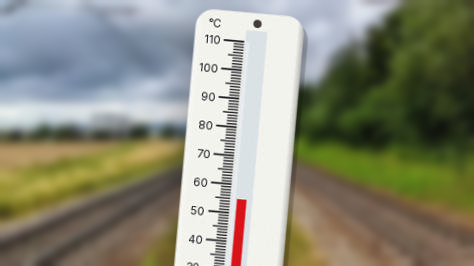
value=55 unit=°C
